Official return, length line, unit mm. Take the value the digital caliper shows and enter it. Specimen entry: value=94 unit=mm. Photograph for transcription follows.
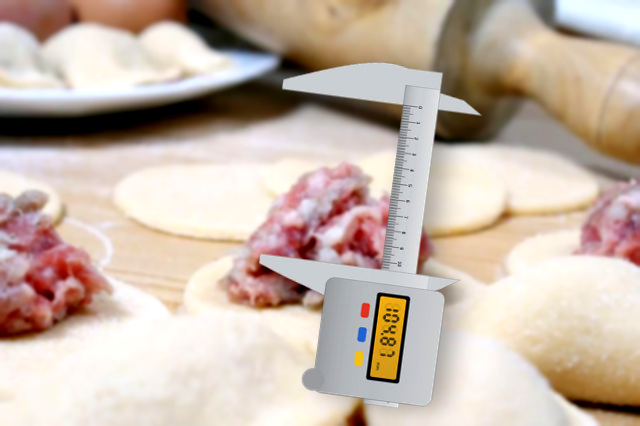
value=104.87 unit=mm
